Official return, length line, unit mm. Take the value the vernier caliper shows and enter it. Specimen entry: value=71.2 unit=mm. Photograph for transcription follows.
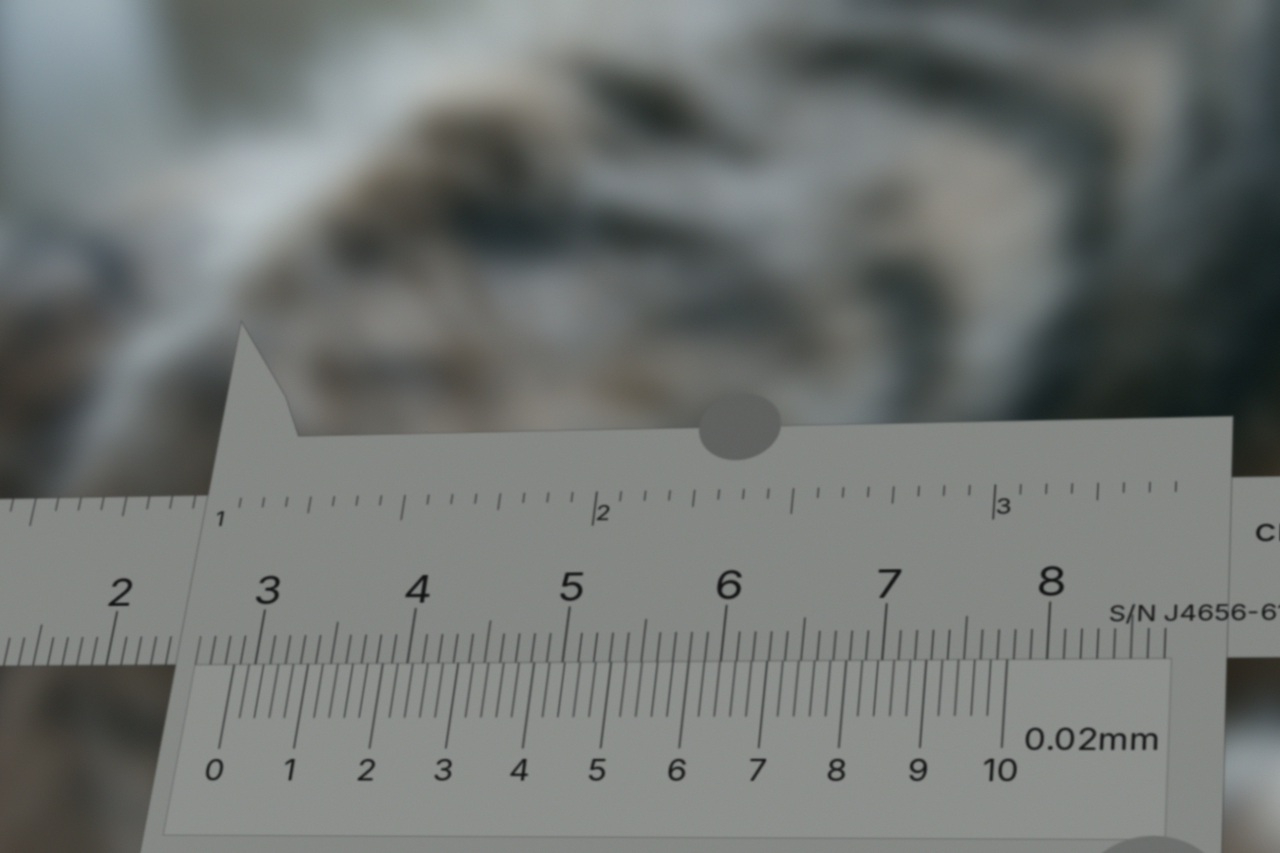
value=28.6 unit=mm
